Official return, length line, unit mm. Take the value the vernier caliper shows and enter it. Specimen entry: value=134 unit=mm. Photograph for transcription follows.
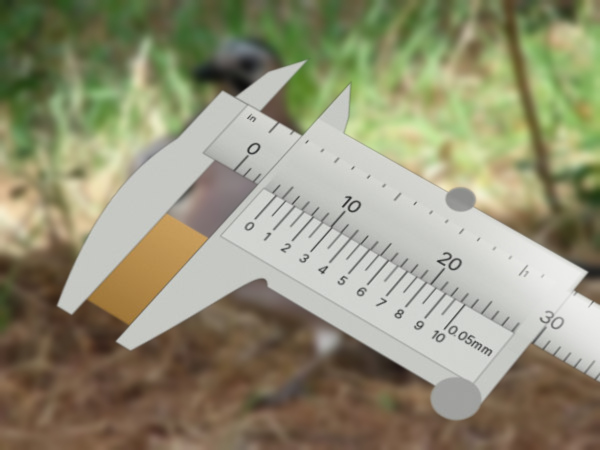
value=4.4 unit=mm
